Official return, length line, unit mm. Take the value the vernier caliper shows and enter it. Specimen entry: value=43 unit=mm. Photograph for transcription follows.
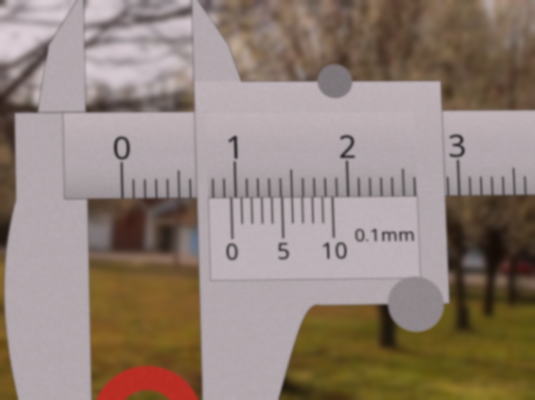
value=9.6 unit=mm
